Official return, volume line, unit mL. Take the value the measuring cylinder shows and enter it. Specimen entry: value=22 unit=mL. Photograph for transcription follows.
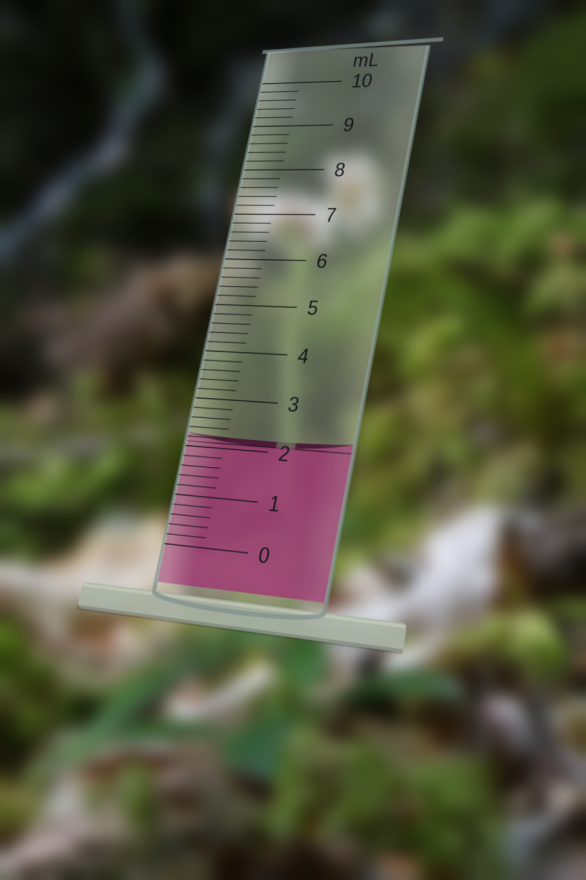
value=2.1 unit=mL
